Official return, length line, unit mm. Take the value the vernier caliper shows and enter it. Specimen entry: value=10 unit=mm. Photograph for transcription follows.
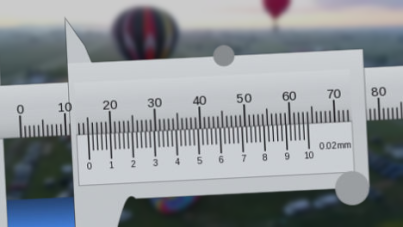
value=15.0 unit=mm
